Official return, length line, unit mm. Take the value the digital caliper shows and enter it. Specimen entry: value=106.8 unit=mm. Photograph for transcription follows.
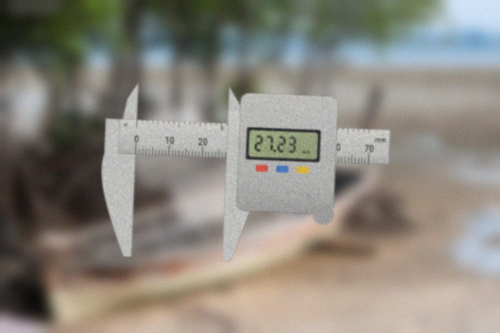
value=27.23 unit=mm
